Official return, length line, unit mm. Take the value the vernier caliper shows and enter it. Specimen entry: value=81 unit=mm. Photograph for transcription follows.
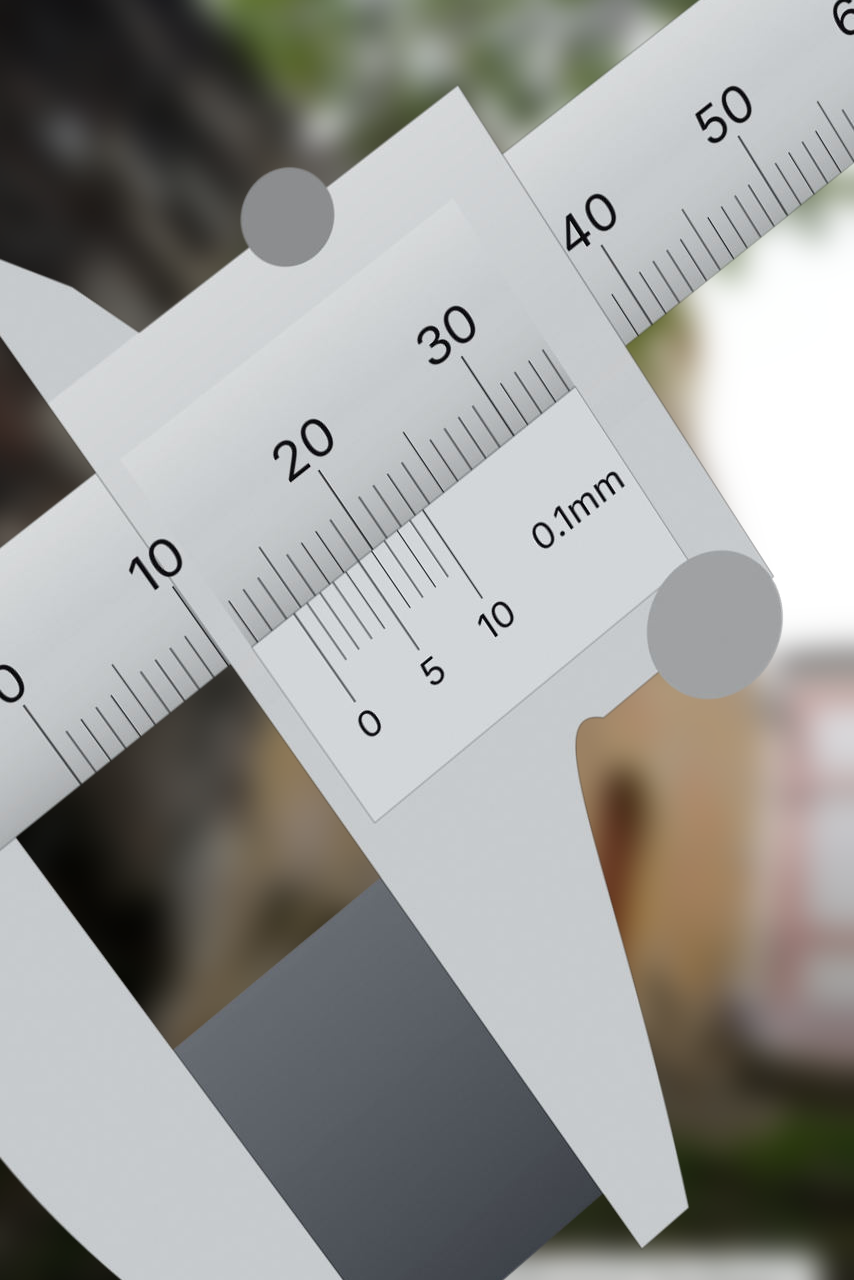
value=14.5 unit=mm
